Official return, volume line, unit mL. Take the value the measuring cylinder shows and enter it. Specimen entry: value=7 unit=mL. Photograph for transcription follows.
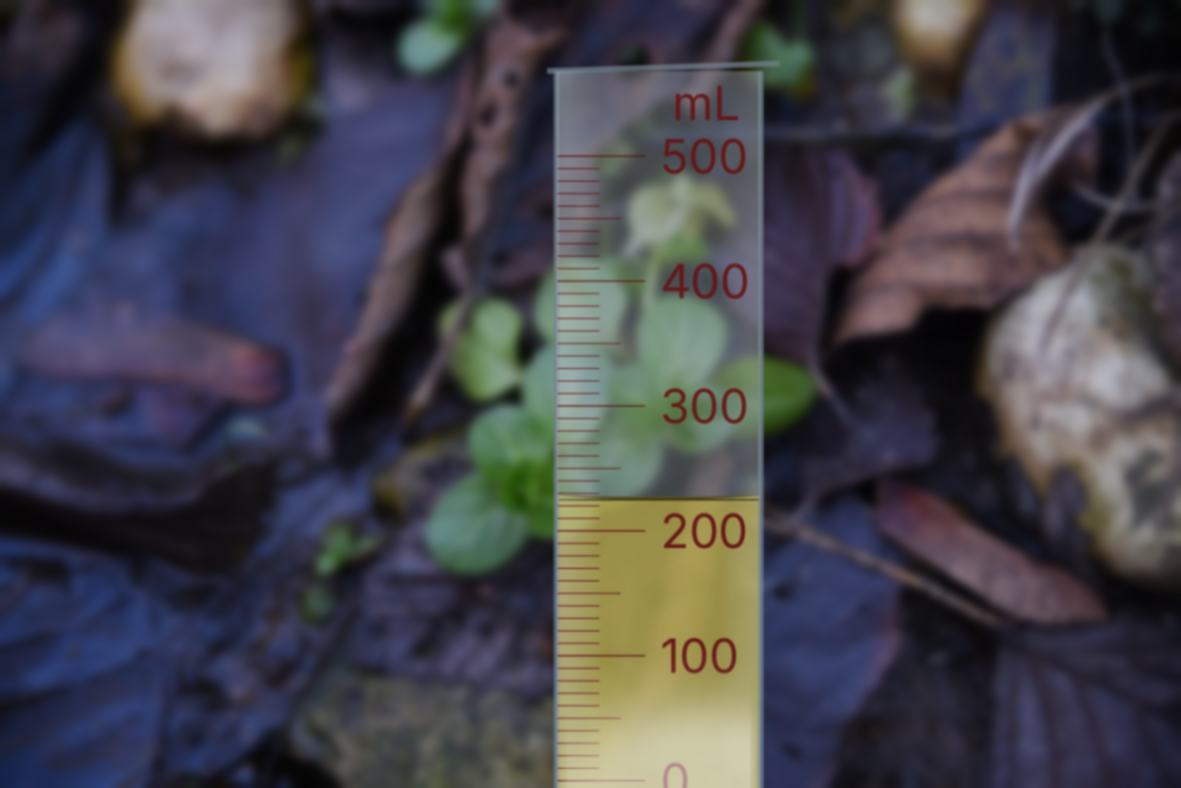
value=225 unit=mL
